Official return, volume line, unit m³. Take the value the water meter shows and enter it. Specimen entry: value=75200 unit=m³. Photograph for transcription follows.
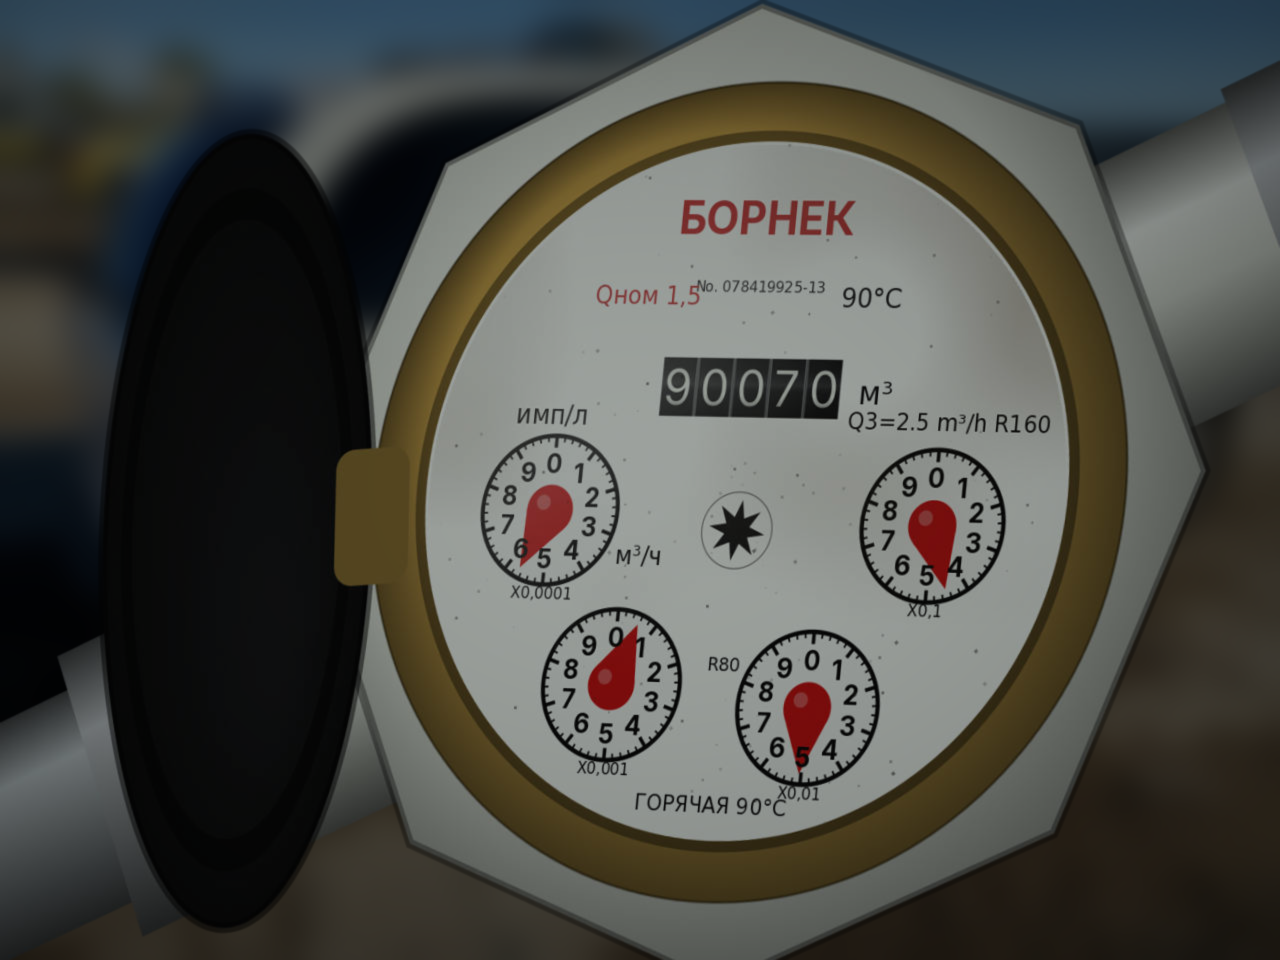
value=90070.4505 unit=m³
